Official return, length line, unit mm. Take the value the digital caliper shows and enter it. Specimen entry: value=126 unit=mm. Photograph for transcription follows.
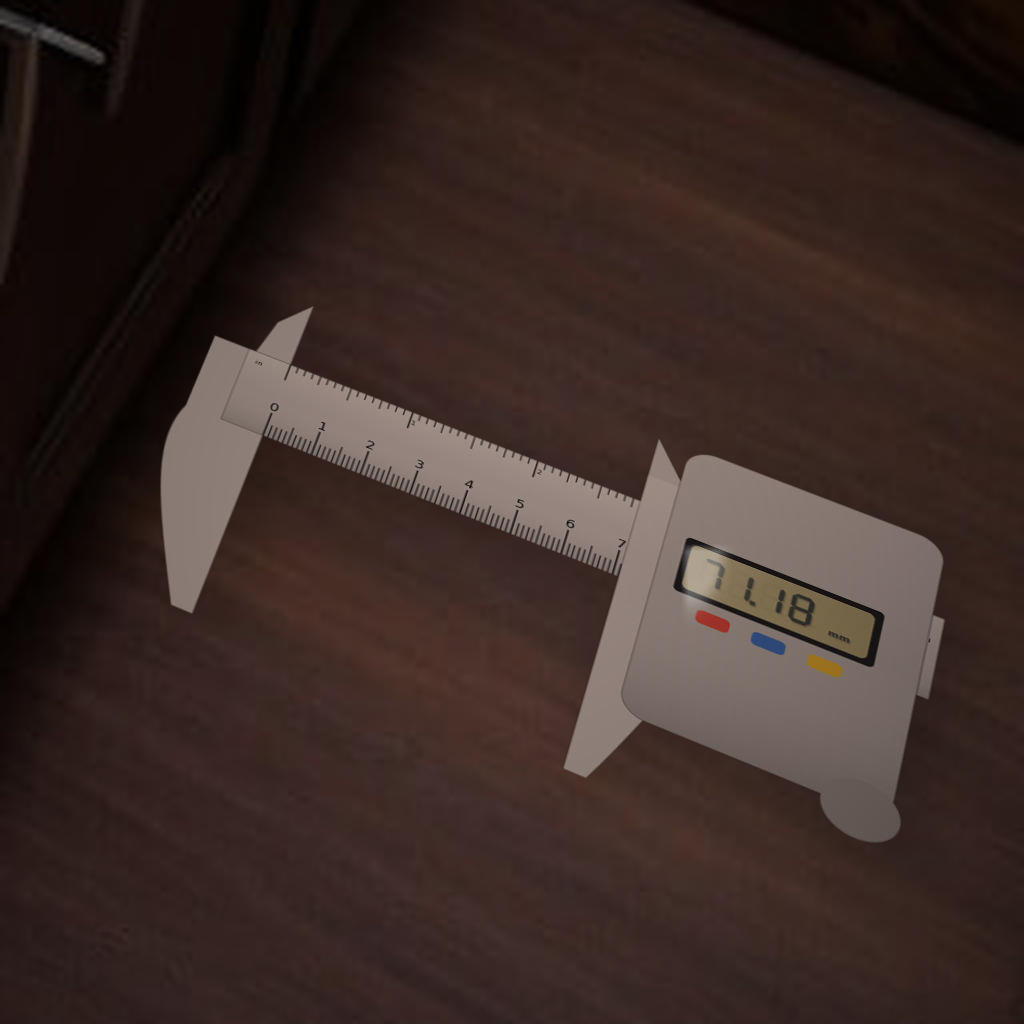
value=71.18 unit=mm
